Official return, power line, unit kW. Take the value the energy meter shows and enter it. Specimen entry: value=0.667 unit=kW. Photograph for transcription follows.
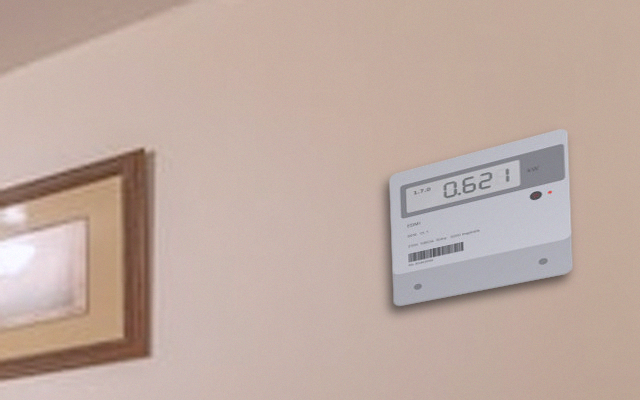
value=0.621 unit=kW
